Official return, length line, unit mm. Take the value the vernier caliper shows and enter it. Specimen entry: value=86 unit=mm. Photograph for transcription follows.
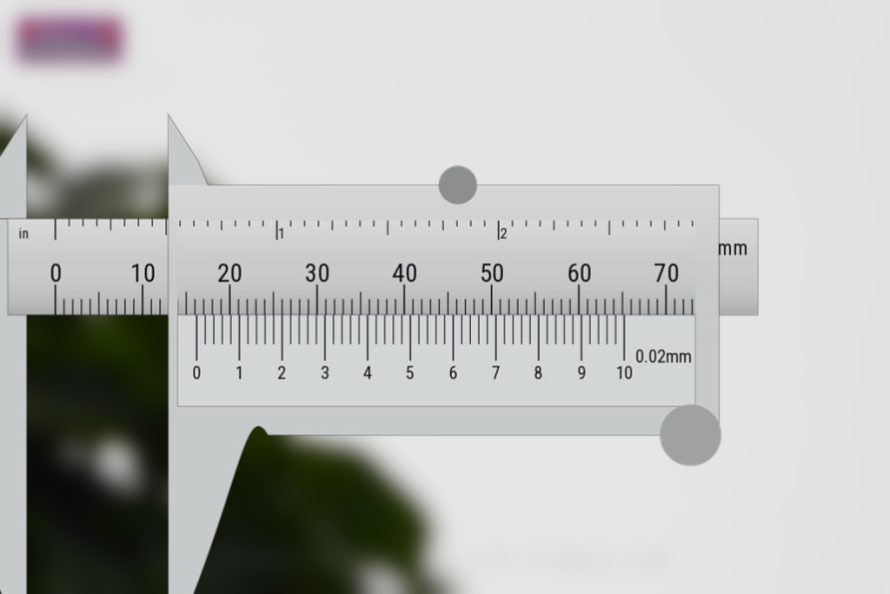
value=16.2 unit=mm
